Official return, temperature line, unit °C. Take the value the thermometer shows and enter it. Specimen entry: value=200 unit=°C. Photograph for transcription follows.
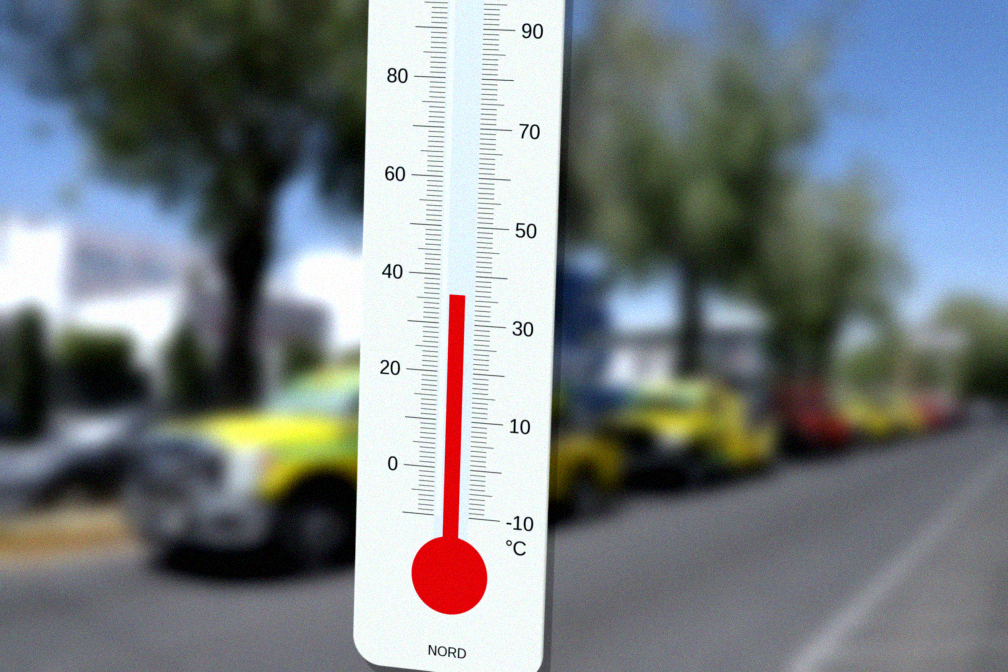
value=36 unit=°C
